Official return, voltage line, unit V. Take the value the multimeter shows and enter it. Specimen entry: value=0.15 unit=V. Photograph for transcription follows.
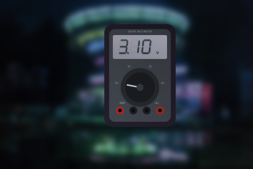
value=3.10 unit=V
